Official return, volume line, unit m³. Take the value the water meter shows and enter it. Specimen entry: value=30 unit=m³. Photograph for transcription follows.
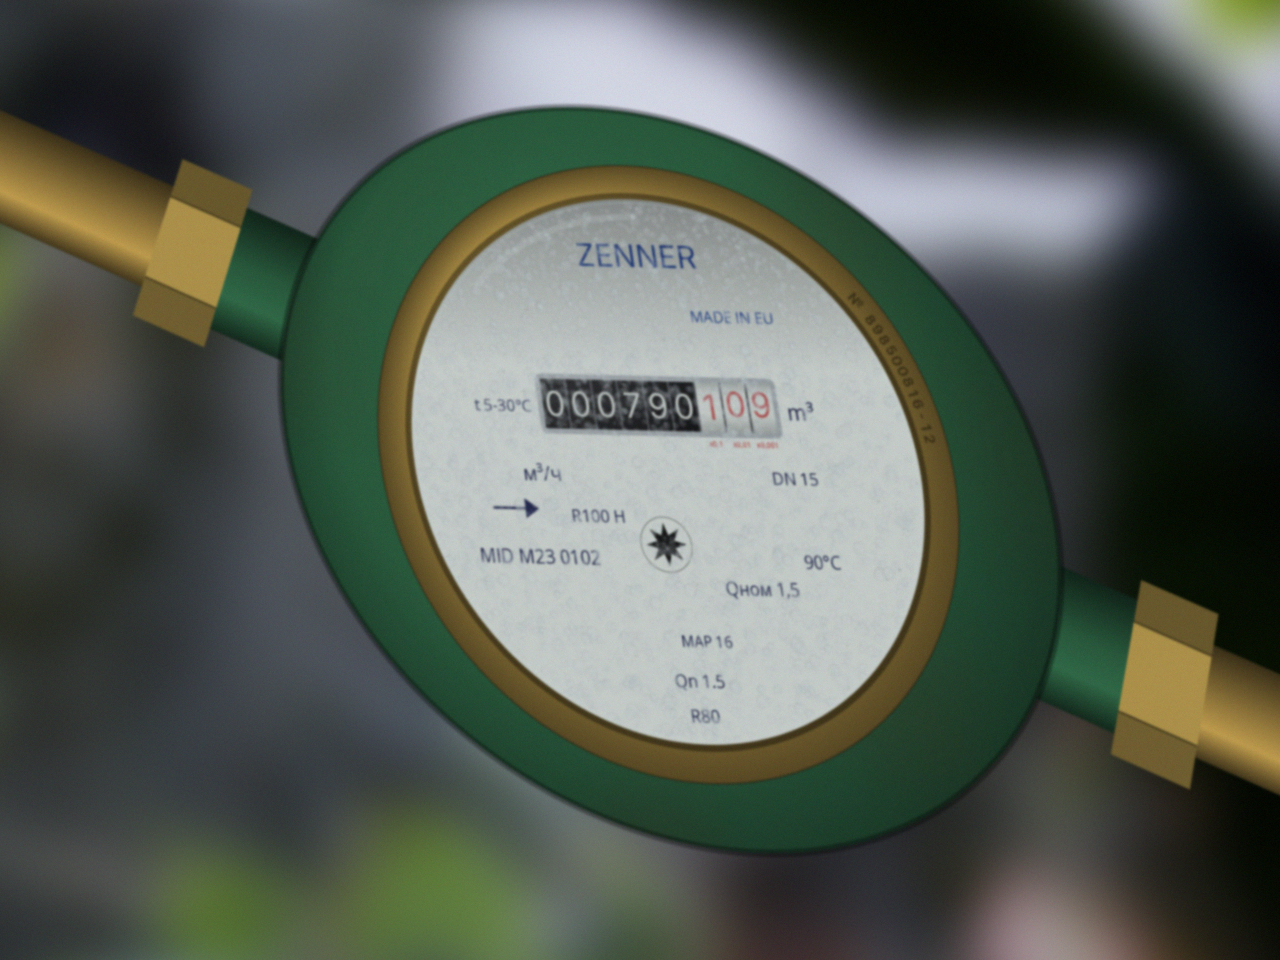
value=790.109 unit=m³
